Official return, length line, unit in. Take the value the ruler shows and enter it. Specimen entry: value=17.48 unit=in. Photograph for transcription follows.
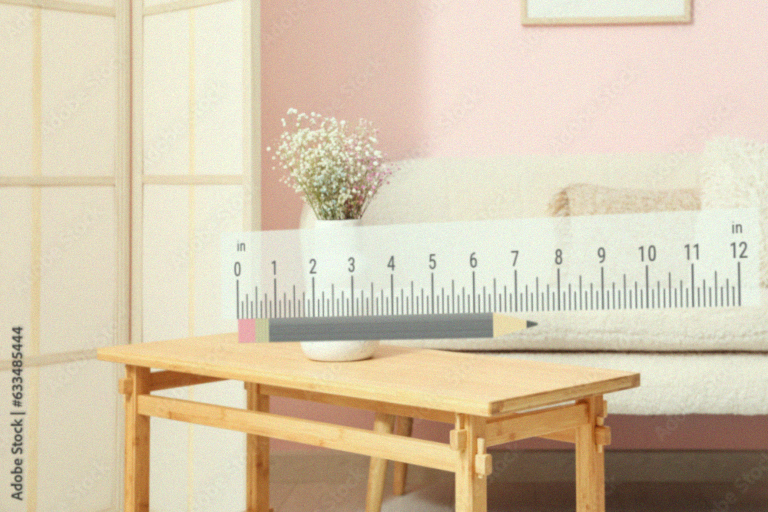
value=7.5 unit=in
